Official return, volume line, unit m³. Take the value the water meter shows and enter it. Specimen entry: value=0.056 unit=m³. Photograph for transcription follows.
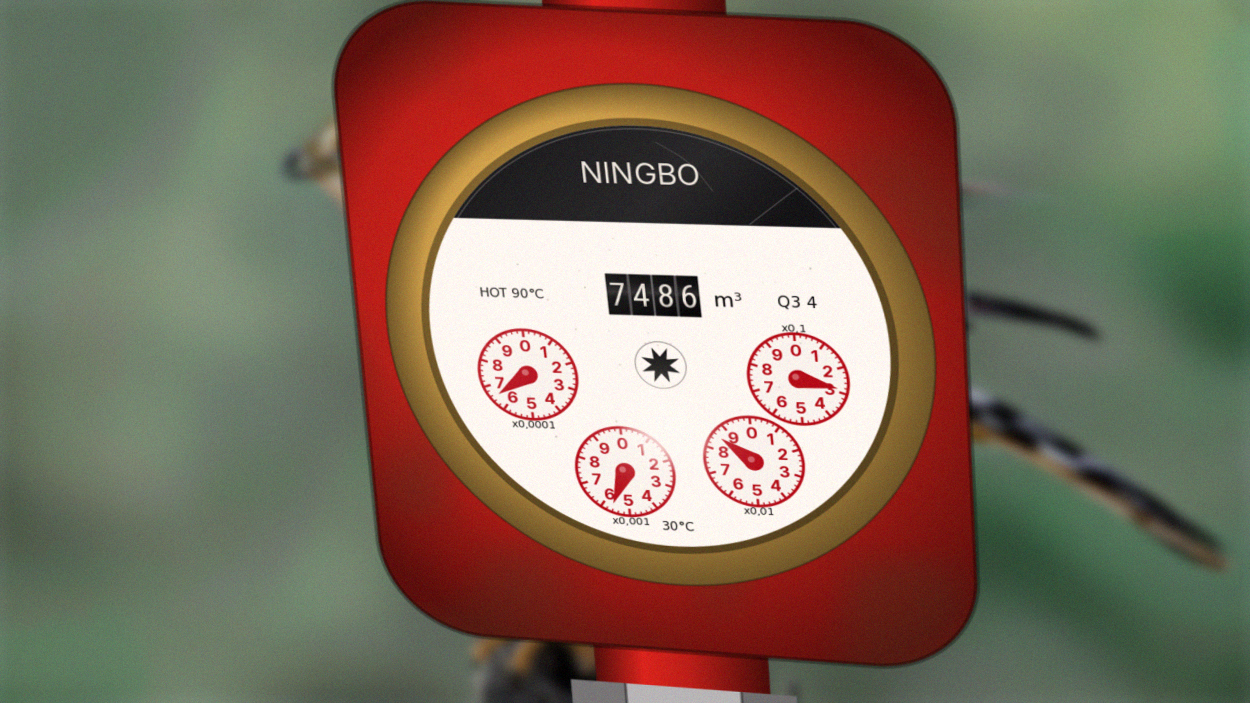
value=7486.2856 unit=m³
